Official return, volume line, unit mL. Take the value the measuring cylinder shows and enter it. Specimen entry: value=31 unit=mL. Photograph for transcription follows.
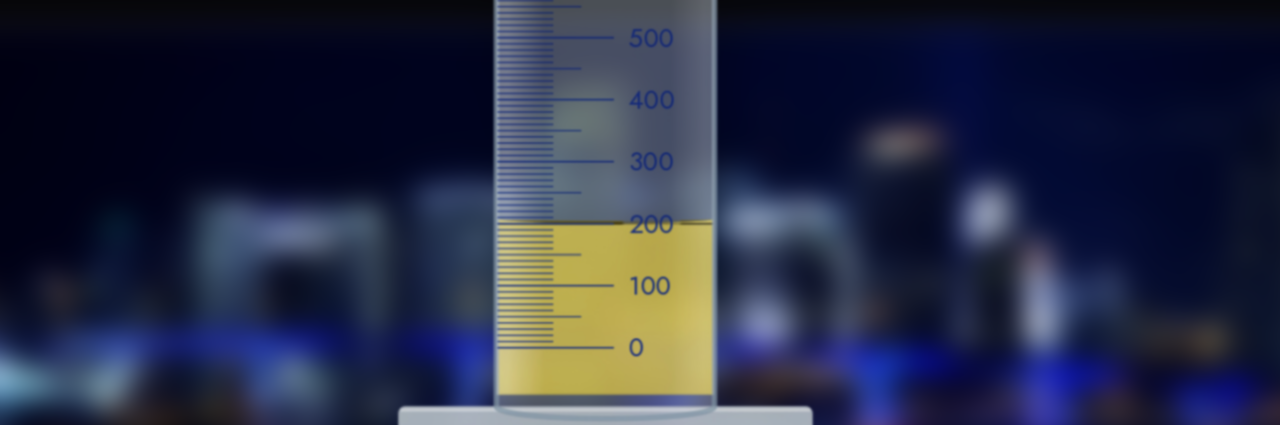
value=200 unit=mL
